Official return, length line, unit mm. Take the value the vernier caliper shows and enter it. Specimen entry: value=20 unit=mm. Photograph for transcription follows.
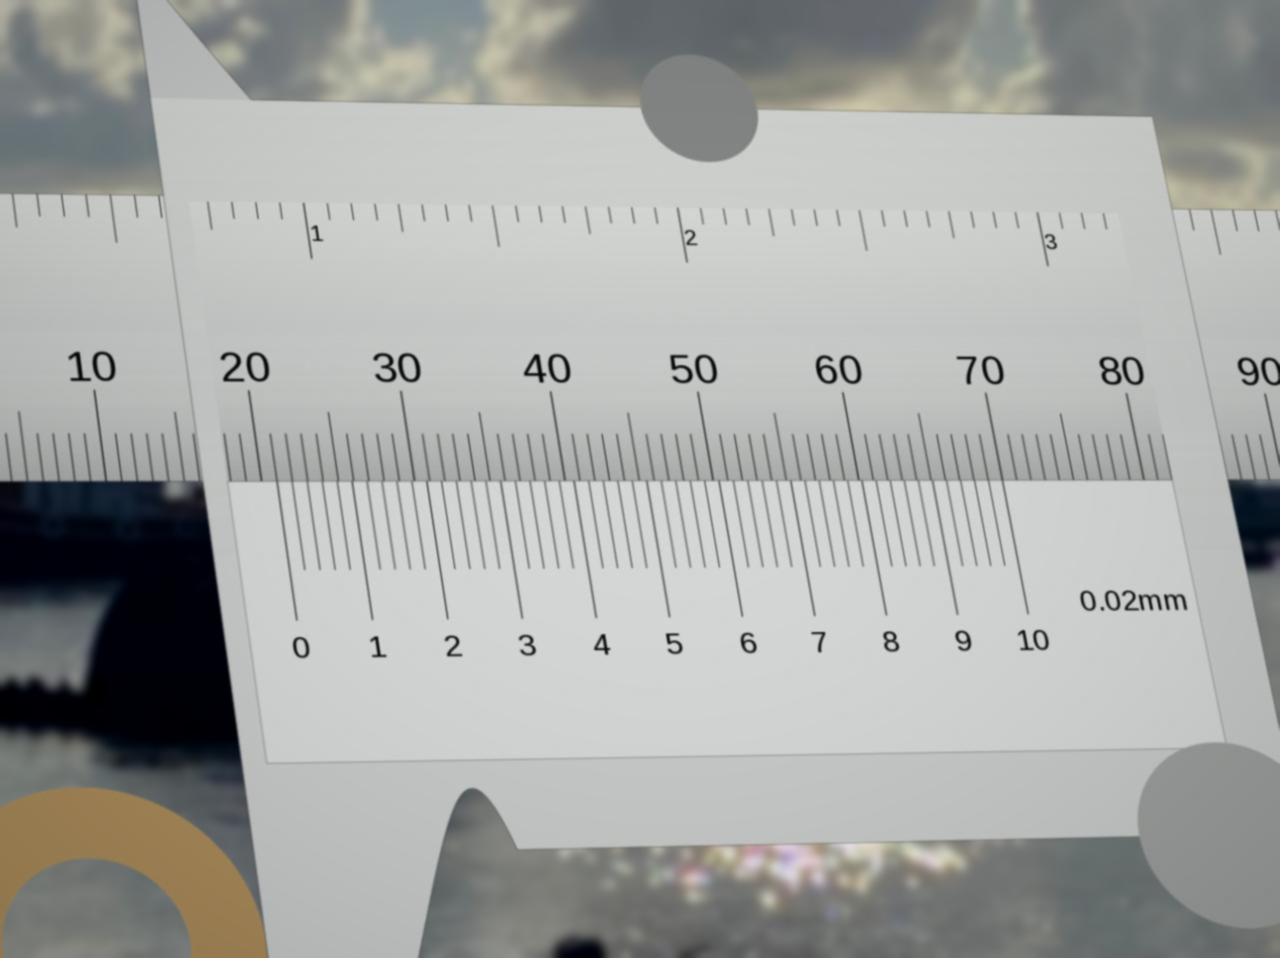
value=21.0 unit=mm
